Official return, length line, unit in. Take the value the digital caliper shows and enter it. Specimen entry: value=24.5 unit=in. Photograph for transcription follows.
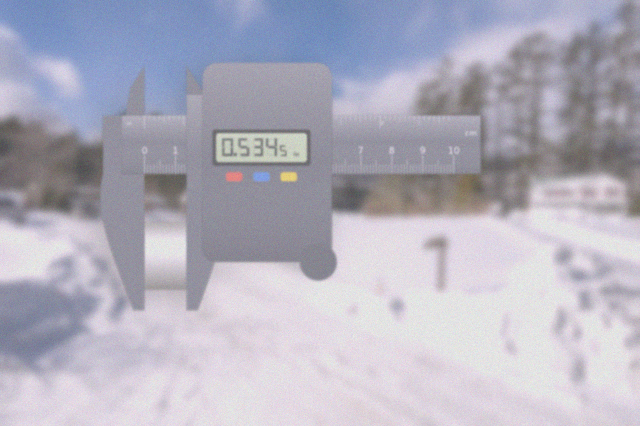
value=0.5345 unit=in
